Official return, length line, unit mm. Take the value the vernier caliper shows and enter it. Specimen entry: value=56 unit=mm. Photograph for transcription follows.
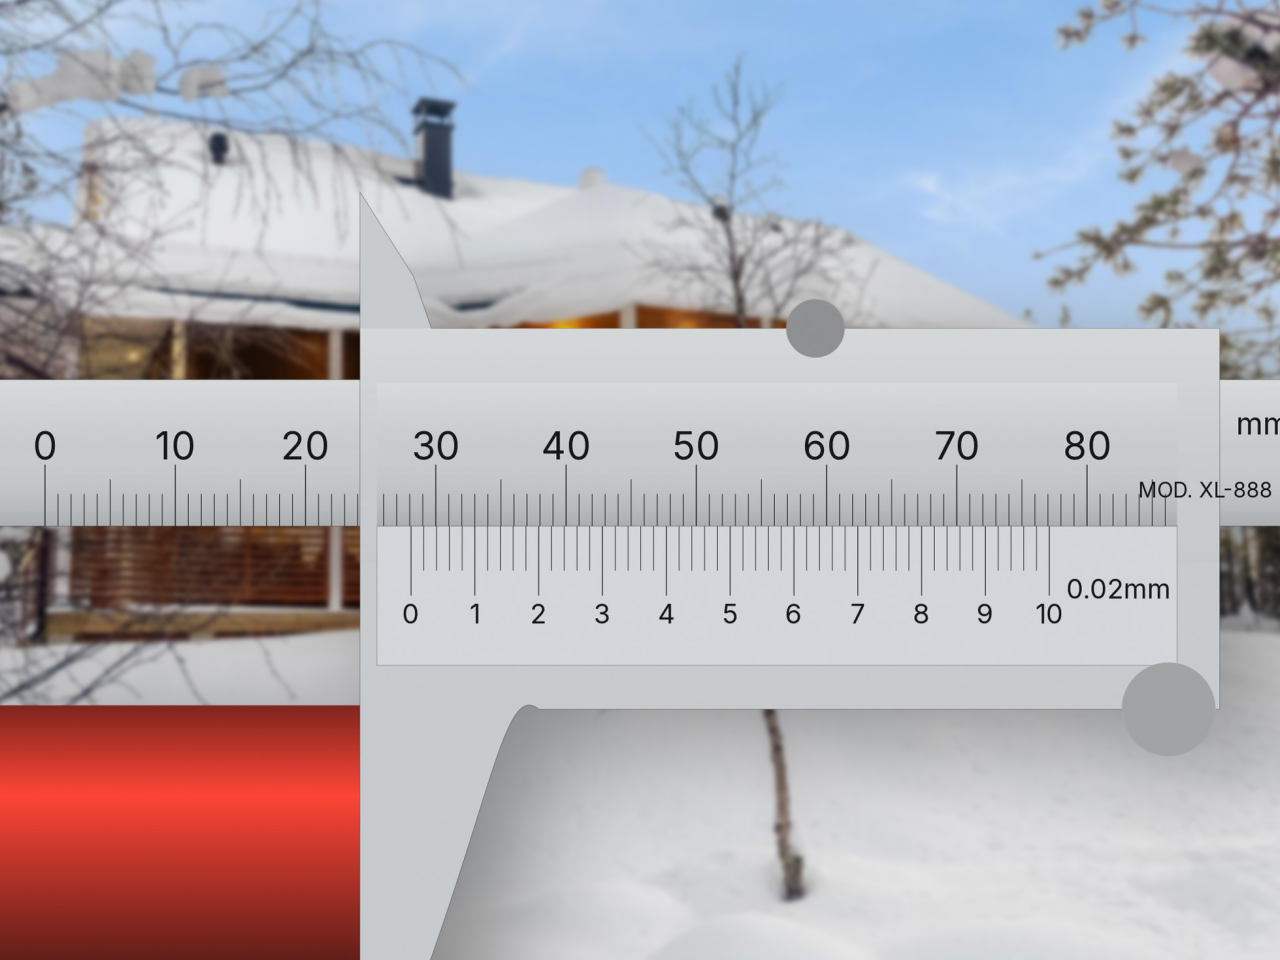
value=28.1 unit=mm
